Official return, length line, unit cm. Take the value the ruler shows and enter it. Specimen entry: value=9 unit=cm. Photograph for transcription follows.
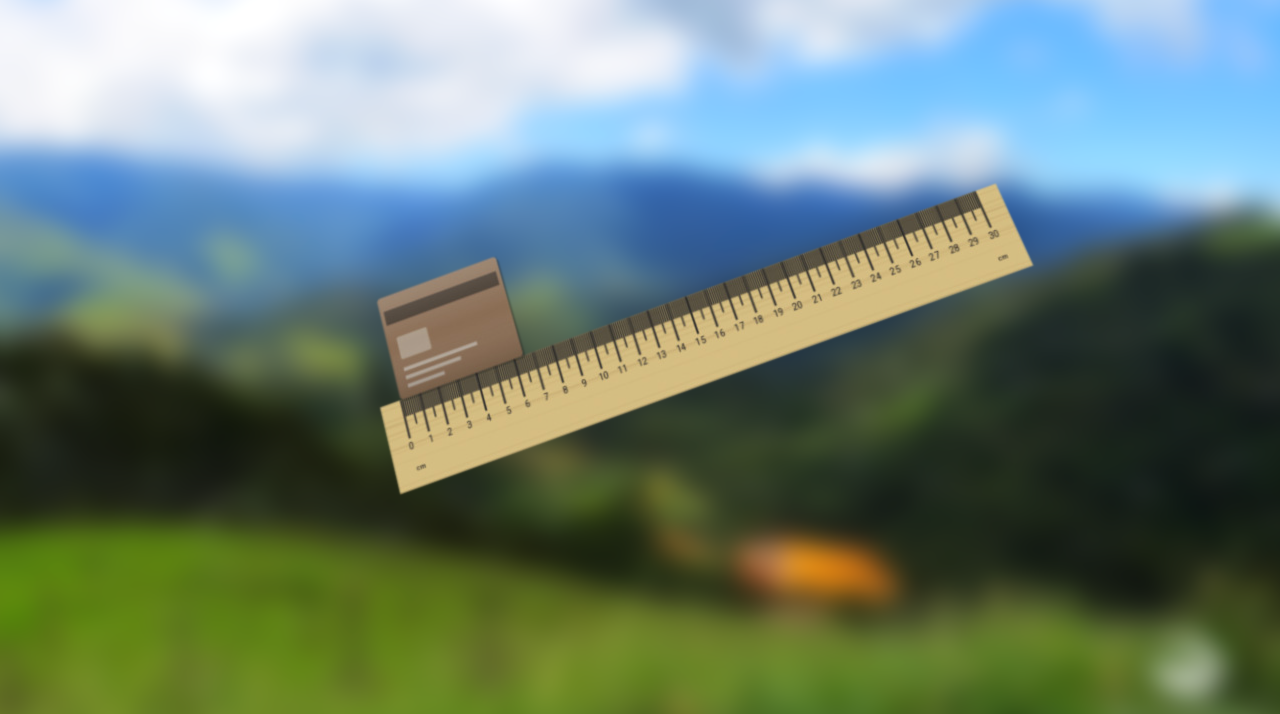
value=6.5 unit=cm
